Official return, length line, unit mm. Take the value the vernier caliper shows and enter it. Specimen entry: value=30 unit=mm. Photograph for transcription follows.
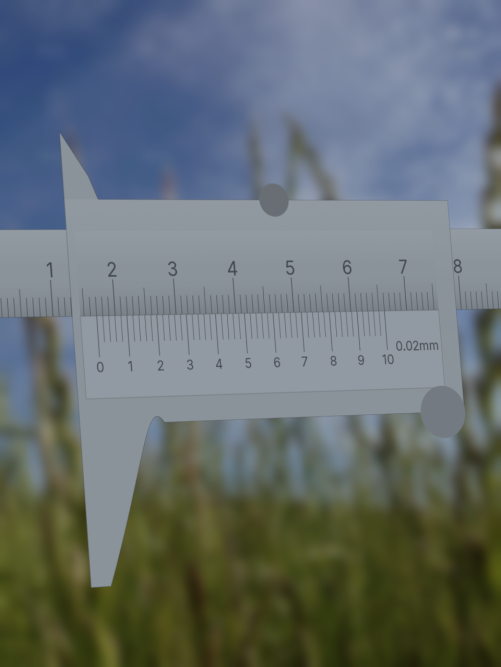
value=17.0 unit=mm
